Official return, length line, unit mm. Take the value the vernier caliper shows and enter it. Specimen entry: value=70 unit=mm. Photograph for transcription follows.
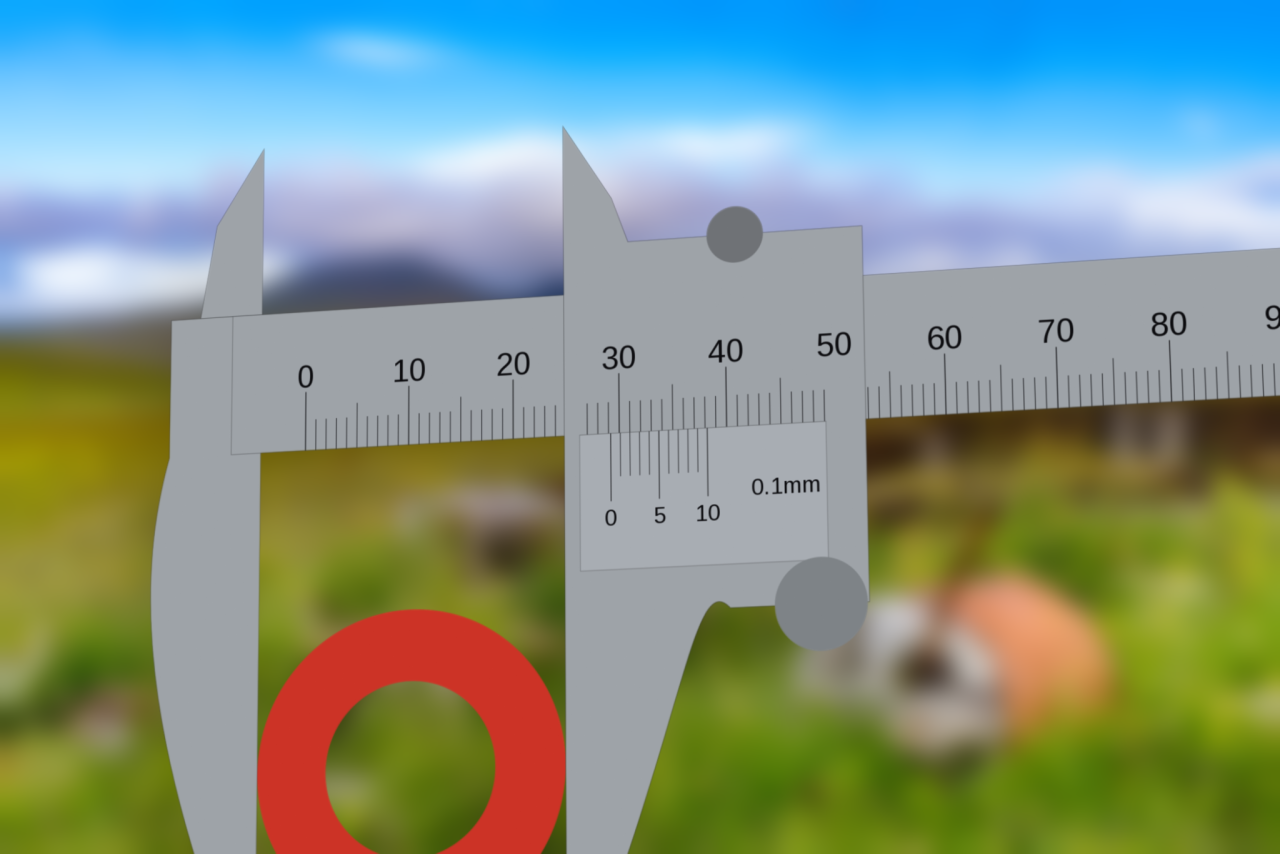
value=29.2 unit=mm
